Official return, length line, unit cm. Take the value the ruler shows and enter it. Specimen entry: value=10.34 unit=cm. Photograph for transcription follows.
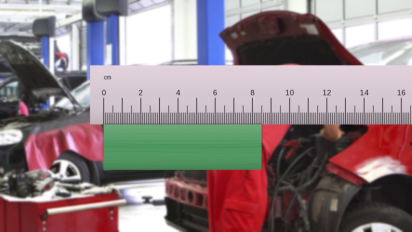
value=8.5 unit=cm
